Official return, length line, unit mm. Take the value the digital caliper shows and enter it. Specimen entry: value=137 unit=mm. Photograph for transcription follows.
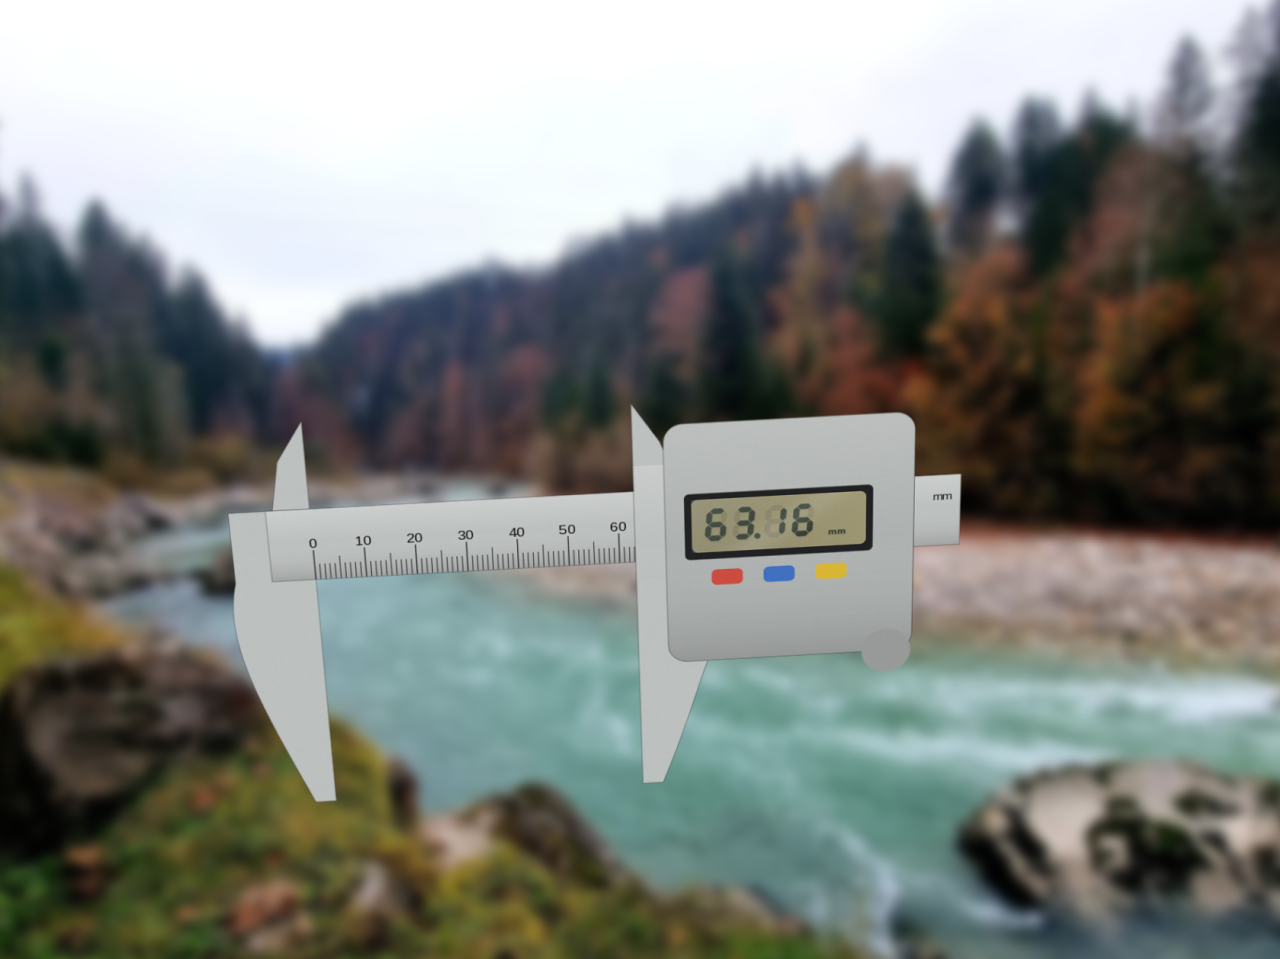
value=63.16 unit=mm
